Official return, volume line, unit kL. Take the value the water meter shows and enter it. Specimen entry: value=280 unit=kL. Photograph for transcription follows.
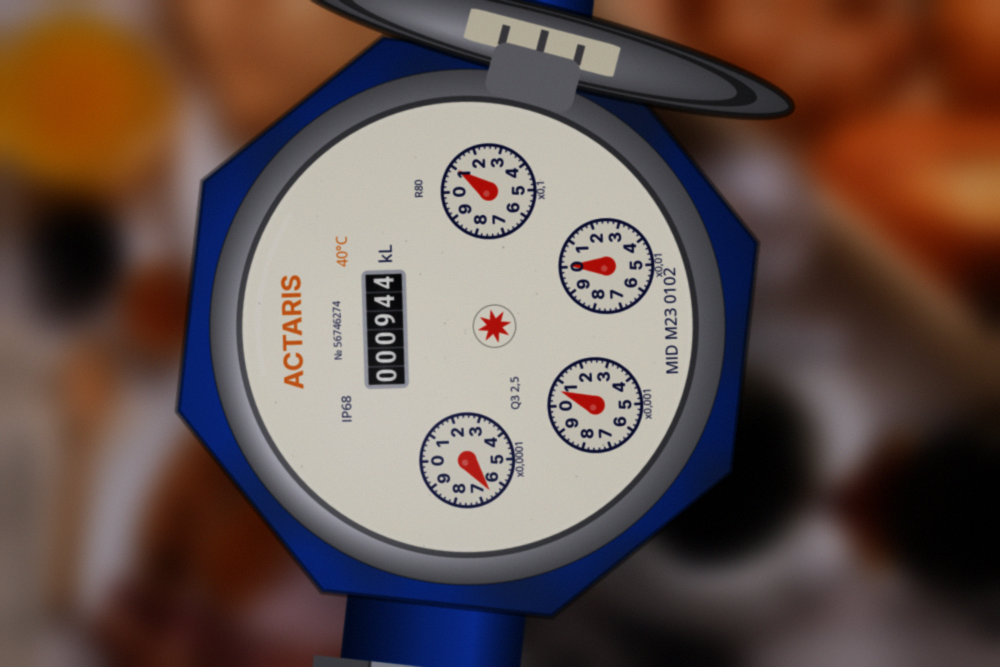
value=944.1006 unit=kL
